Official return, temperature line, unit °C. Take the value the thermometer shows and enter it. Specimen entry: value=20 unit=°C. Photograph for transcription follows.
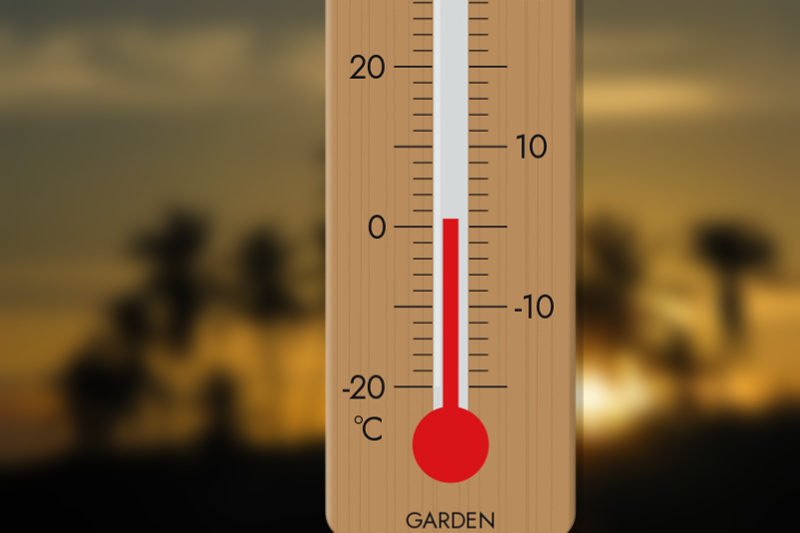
value=1 unit=°C
